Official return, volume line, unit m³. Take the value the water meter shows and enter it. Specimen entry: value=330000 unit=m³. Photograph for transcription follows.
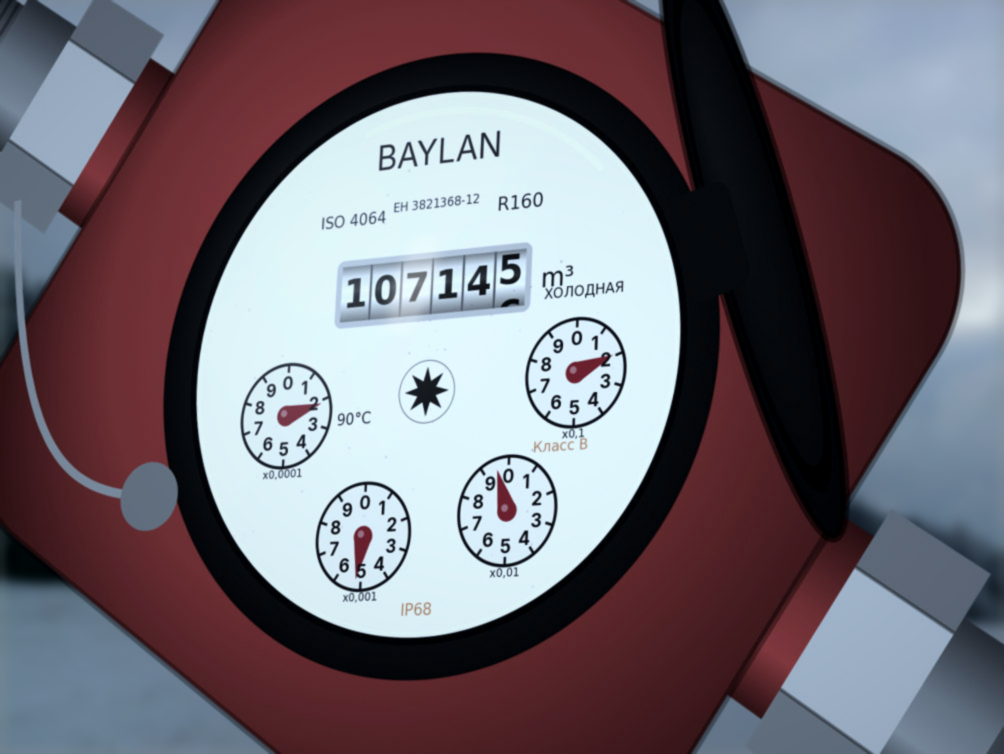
value=107145.1952 unit=m³
